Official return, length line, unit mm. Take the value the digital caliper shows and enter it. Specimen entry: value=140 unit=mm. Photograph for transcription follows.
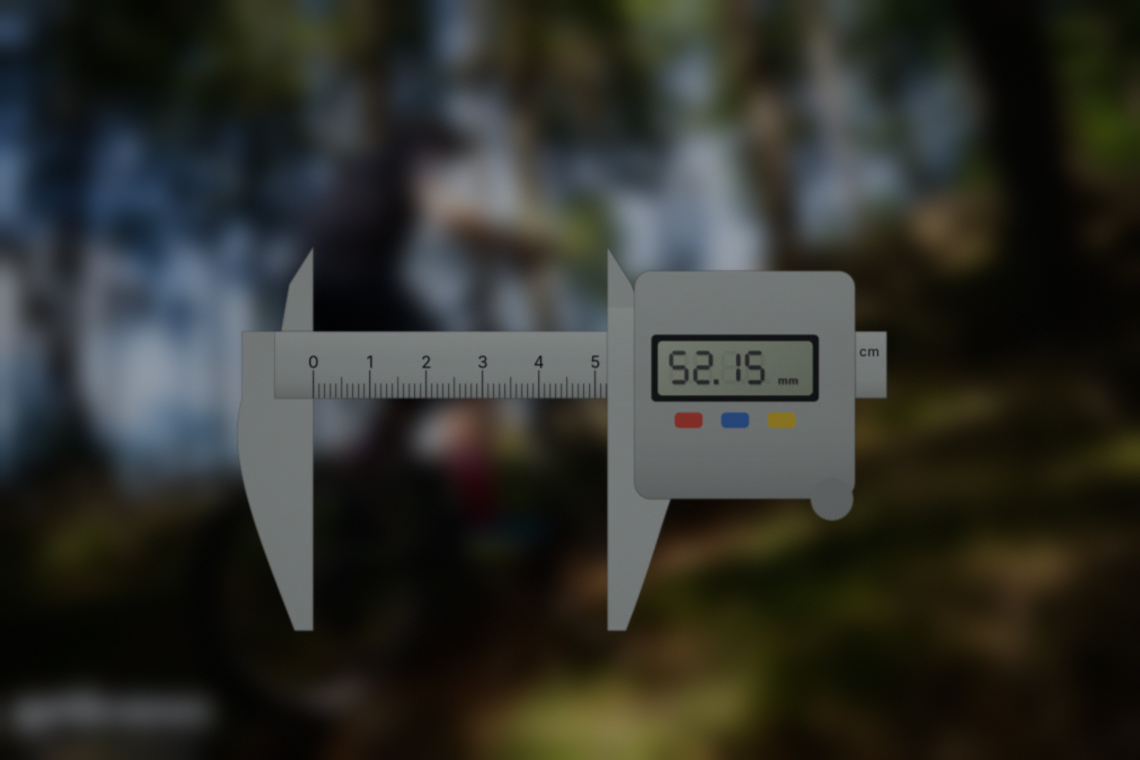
value=52.15 unit=mm
